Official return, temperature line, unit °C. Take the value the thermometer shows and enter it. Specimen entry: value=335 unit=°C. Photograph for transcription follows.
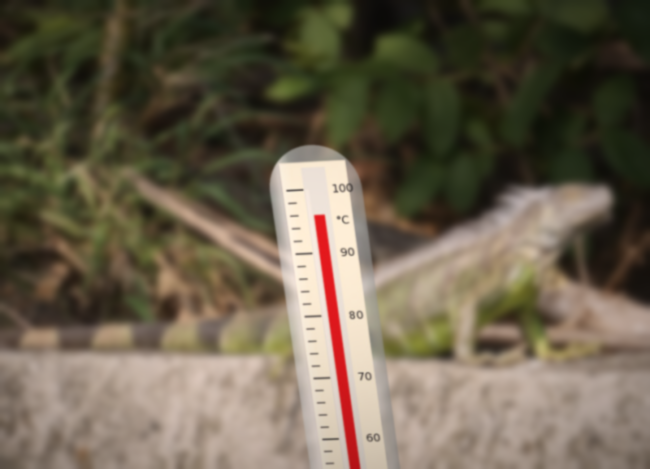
value=96 unit=°C
